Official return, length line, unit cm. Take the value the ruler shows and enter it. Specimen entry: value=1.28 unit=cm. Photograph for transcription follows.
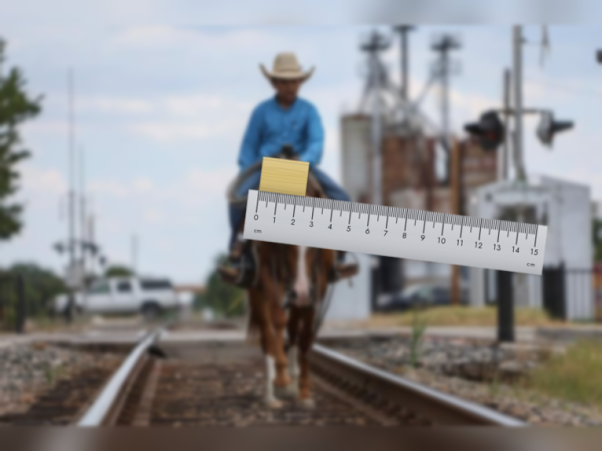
value=2.5 unit=cm
